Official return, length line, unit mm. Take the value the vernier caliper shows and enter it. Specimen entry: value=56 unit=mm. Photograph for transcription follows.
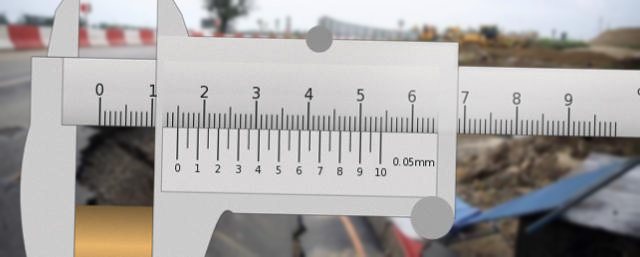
value=15.0 unit=mm
